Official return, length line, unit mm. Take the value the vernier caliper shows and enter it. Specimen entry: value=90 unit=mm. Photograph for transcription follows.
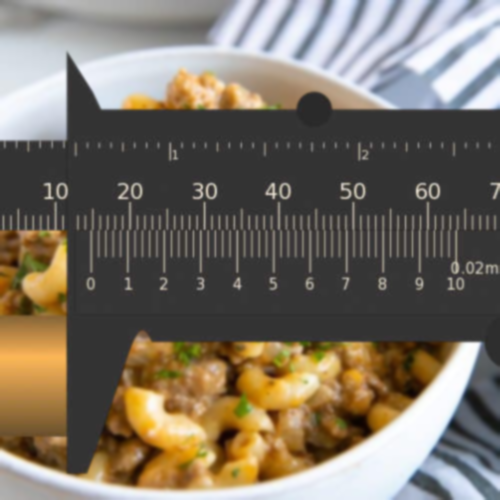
value=14.8 unit=mm
